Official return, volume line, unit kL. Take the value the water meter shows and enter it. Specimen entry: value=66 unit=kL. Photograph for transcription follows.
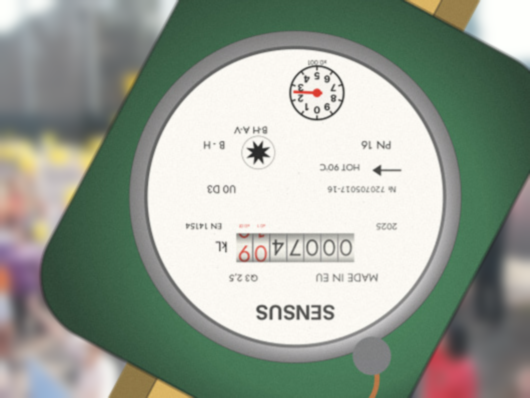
value=74.092 unit=kL
